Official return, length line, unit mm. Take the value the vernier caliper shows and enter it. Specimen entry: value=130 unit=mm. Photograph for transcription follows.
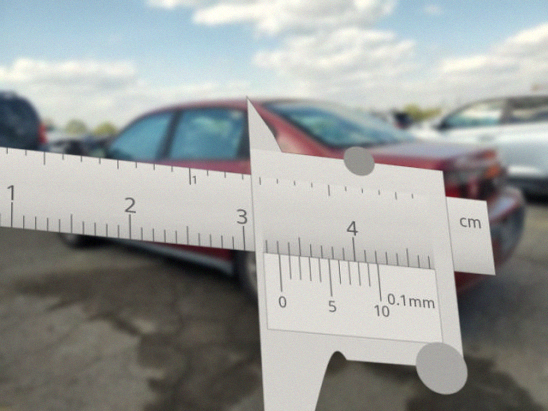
value=33.1 unit=mm
